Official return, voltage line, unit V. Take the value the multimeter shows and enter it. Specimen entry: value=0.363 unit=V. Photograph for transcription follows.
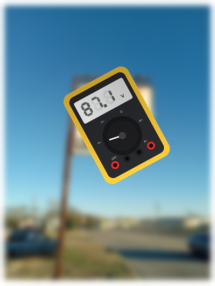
value=87.1 unit=V
